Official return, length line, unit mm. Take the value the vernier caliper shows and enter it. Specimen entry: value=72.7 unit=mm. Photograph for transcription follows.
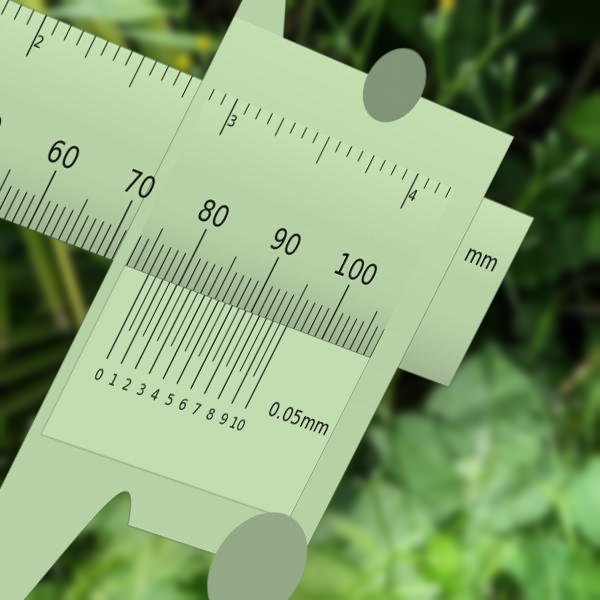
value=76.0 unit=mm
